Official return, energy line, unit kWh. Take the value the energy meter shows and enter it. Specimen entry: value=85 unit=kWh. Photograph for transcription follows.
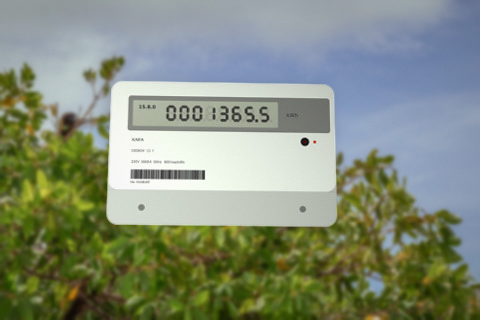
value=1365.5 unit=kWh
